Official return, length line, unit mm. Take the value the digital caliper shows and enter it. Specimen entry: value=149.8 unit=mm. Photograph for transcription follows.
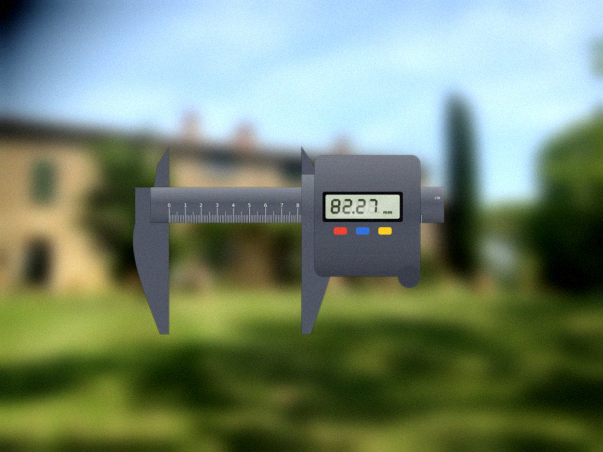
value=82.27 unit=mm
